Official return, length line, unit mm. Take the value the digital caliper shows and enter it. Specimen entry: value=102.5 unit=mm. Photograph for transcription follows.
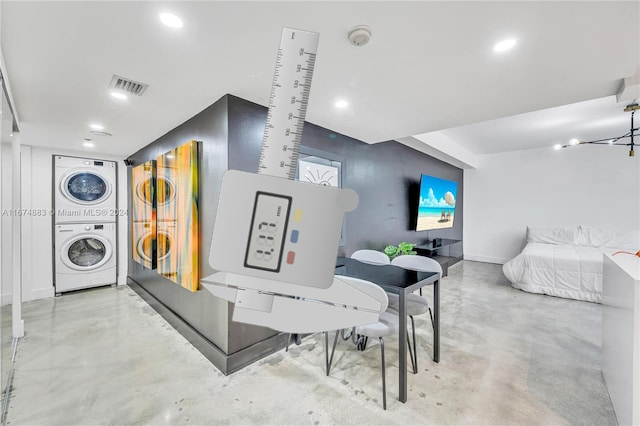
value=1.17 unit=mm
